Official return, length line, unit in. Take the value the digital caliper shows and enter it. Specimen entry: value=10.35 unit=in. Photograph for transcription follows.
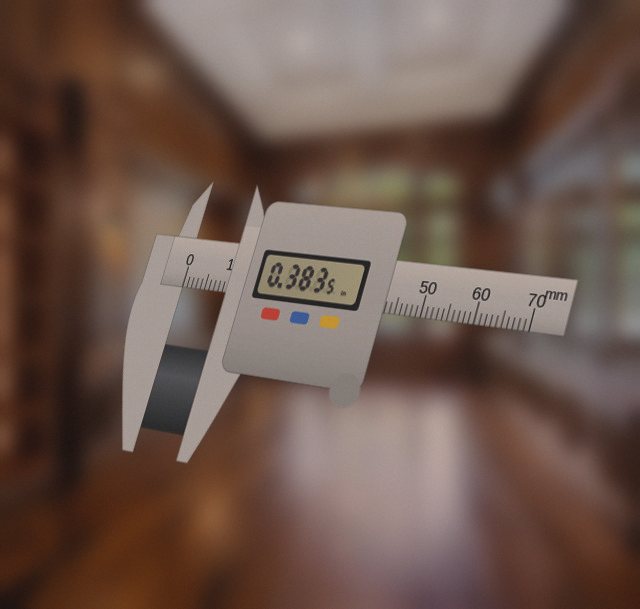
value=0.3835 unit=in
